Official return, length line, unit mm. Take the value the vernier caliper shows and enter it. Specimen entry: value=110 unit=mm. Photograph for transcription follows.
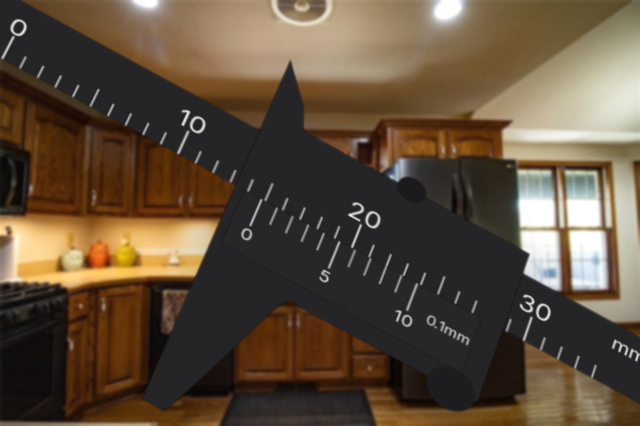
value=14.8 unit=mm
